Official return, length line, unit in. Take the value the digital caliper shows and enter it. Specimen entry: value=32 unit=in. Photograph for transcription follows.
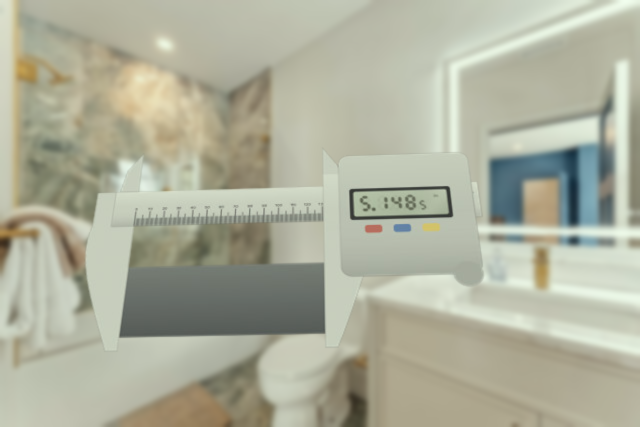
value=5.1485 unit=in
